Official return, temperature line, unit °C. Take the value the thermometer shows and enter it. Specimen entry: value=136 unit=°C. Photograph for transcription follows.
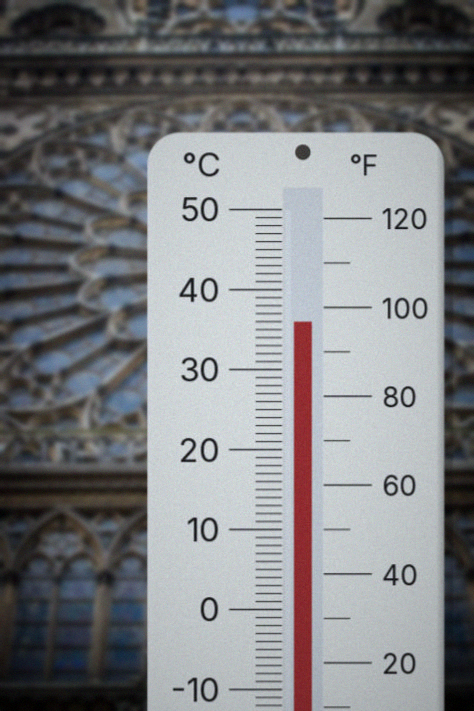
value=36 unit=°C
